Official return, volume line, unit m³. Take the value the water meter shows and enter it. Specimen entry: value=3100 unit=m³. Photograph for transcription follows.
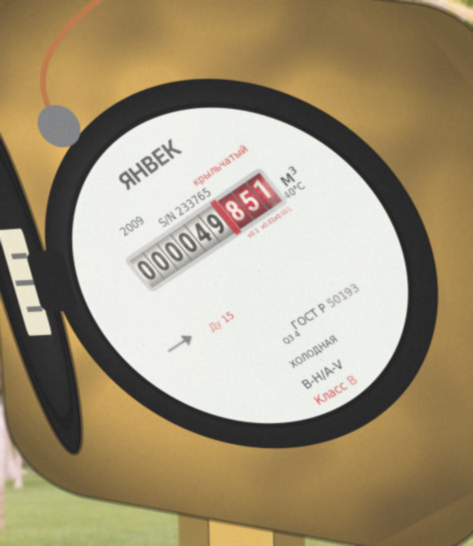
value=49.851 unit=m³
